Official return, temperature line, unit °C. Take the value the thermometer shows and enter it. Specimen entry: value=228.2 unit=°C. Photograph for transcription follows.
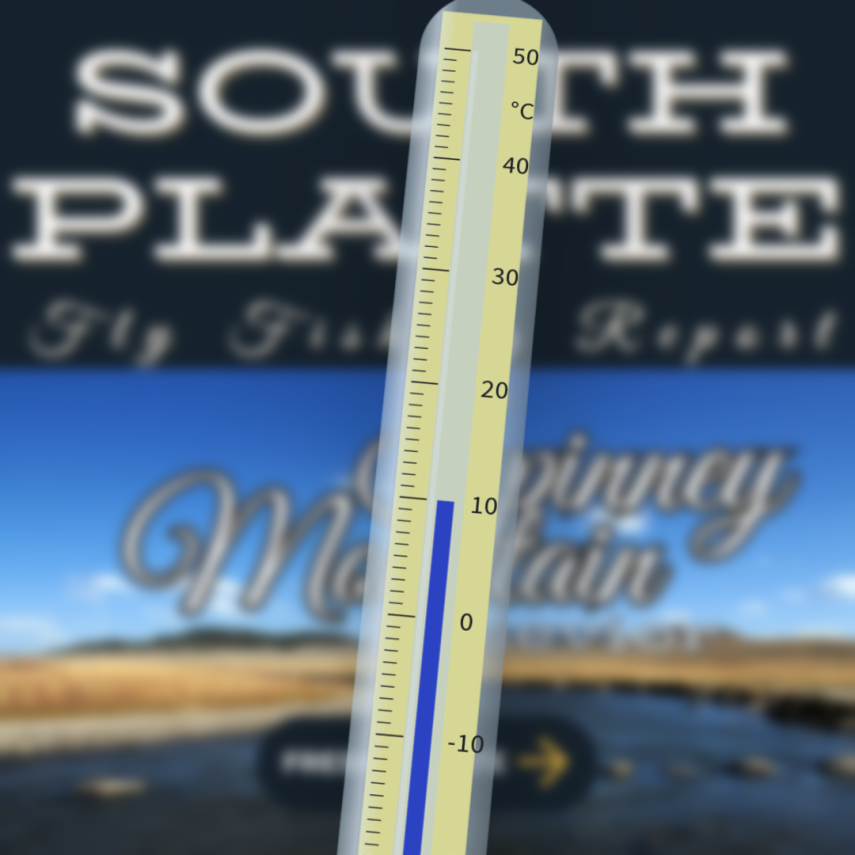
value=10 unit=°C
